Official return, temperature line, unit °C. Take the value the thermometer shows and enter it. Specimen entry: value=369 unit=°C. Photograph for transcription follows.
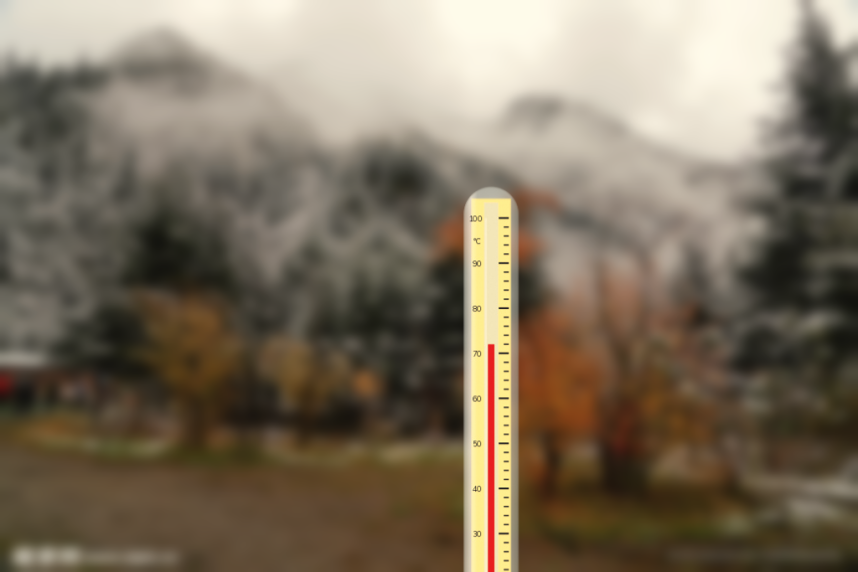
value=72 unit=°C
